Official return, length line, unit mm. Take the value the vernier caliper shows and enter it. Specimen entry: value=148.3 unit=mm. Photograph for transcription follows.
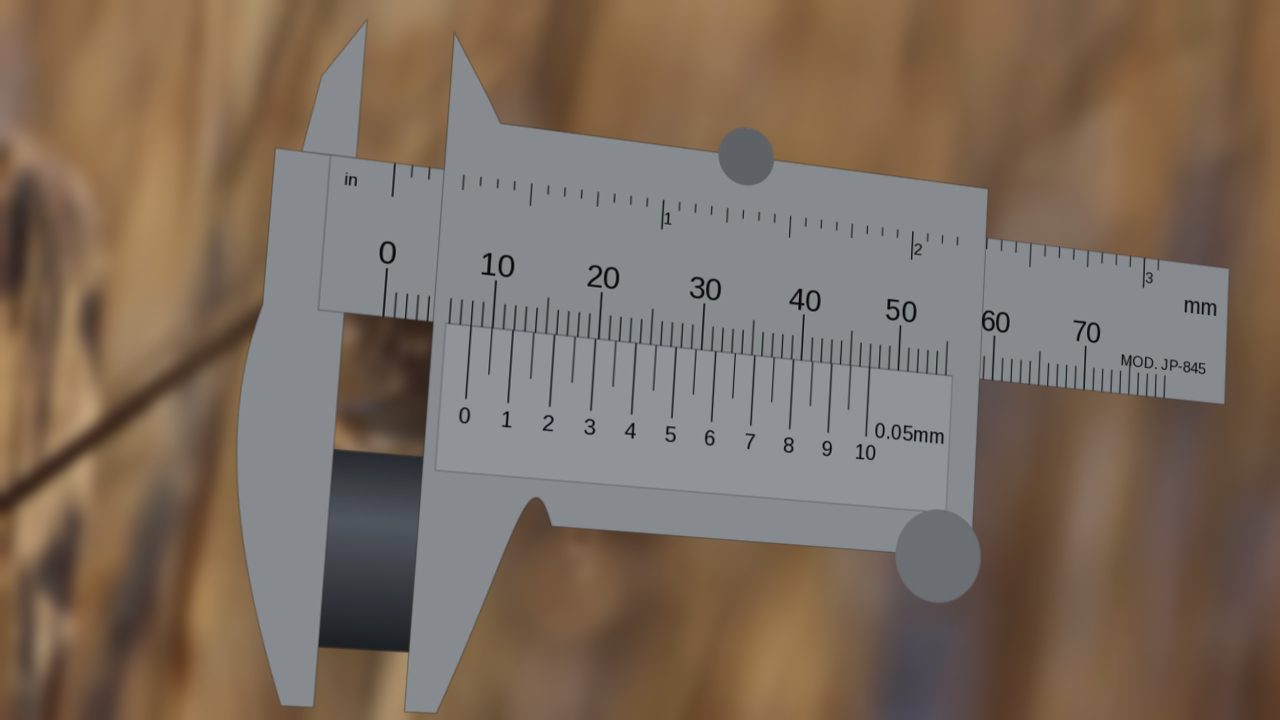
value=8.0 unit=mm
